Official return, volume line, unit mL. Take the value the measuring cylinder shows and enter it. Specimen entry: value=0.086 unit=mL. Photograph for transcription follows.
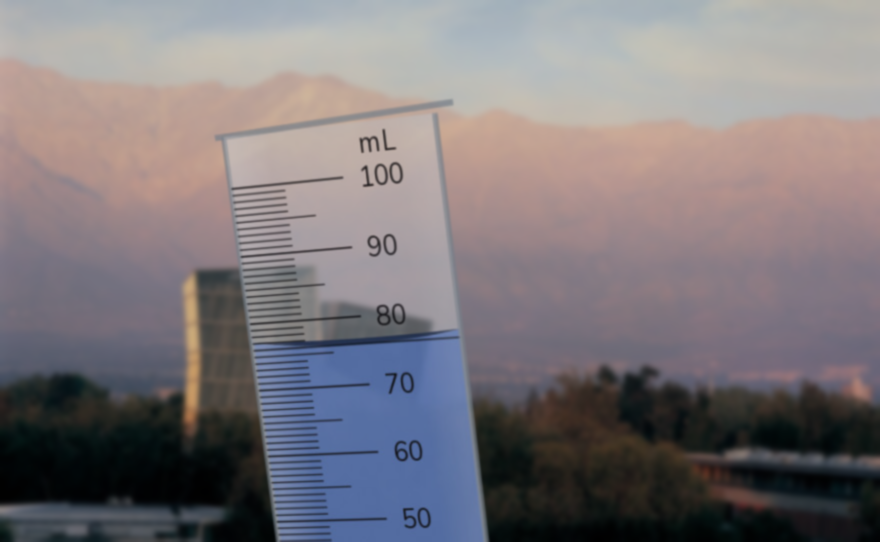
value=76 unit=mL
